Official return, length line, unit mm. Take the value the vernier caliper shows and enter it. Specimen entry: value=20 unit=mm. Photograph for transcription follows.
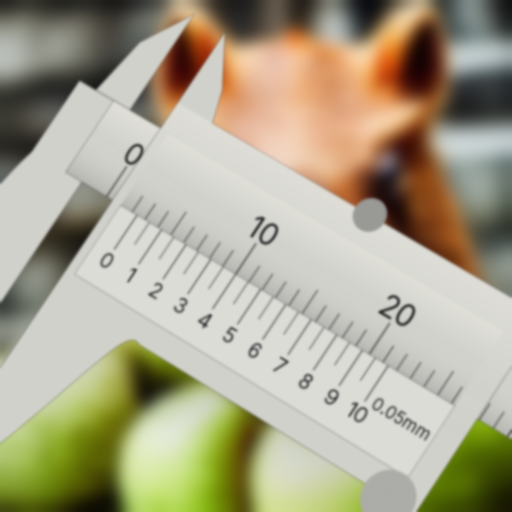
value=2.4 unit=mm
